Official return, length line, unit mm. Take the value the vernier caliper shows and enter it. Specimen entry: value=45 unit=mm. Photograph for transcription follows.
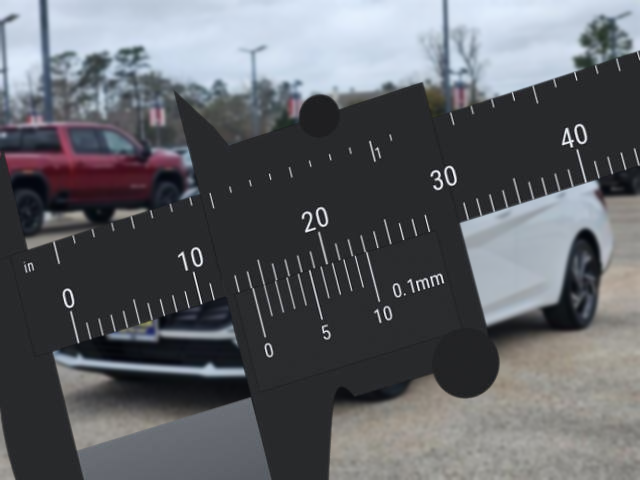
value=14.1 unit=mm
